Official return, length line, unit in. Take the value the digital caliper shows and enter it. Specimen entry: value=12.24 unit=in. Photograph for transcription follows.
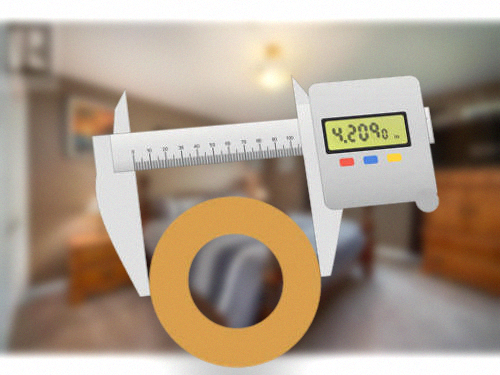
value=4.2090 unit=in
